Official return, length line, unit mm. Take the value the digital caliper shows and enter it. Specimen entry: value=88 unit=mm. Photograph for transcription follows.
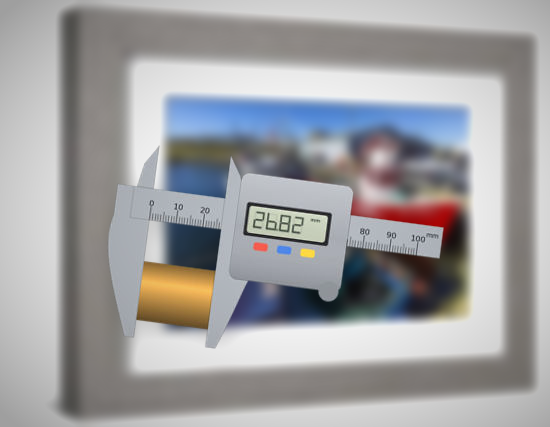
value=26.82 unit=mm
